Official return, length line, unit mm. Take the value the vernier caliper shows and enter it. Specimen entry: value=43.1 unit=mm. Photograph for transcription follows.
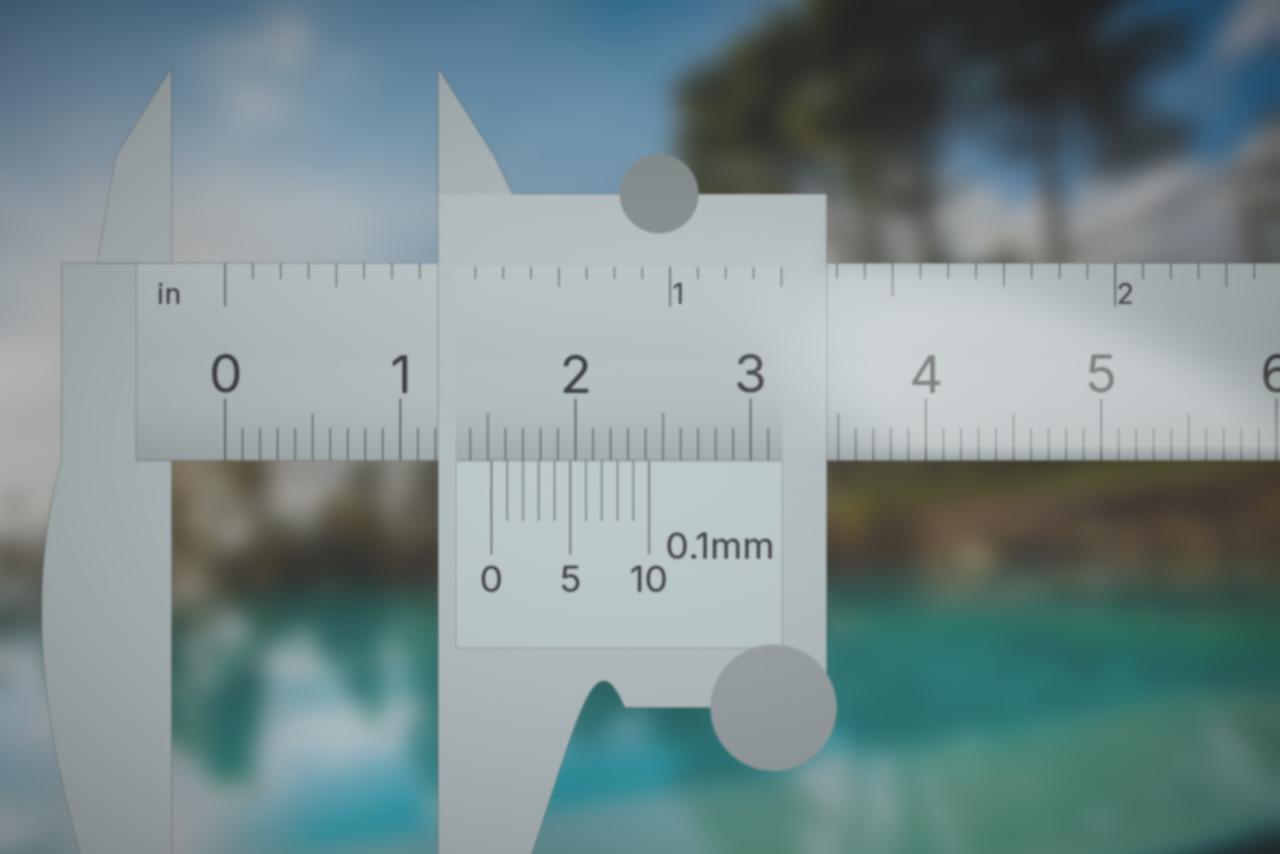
value=15.2 unit=mm
